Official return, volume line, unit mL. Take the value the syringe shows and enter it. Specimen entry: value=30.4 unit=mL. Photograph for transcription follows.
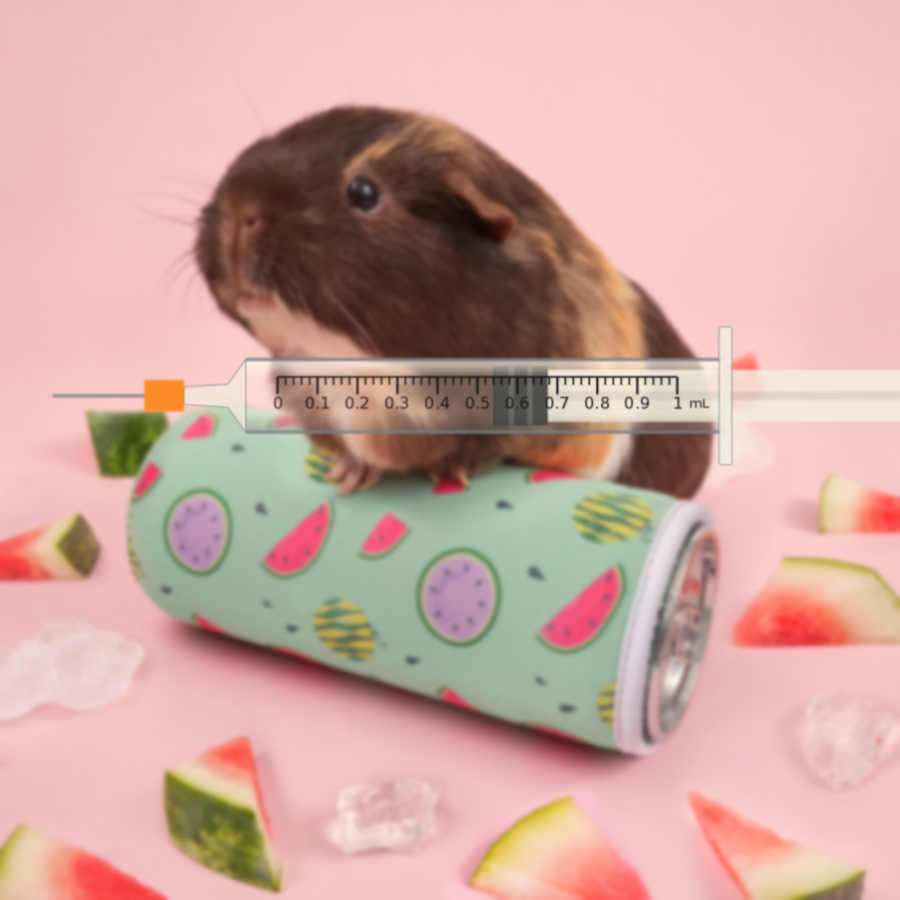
value=0.54 unit=mL
